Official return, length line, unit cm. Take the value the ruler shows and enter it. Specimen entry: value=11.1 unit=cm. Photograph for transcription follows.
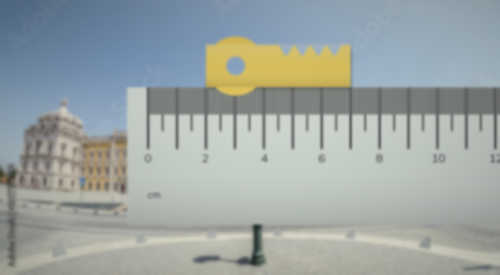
value=5 unit=cm
